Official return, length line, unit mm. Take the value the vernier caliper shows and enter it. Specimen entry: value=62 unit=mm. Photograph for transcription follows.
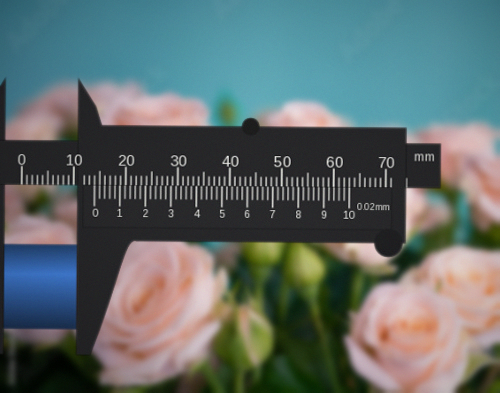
value=14.0 unit=mm
